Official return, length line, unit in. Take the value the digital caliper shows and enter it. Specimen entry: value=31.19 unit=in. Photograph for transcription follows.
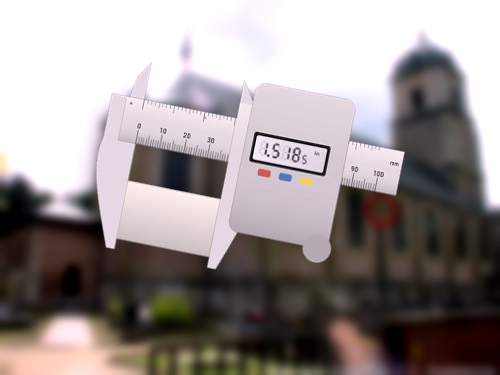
value=1.5185 unit=in
